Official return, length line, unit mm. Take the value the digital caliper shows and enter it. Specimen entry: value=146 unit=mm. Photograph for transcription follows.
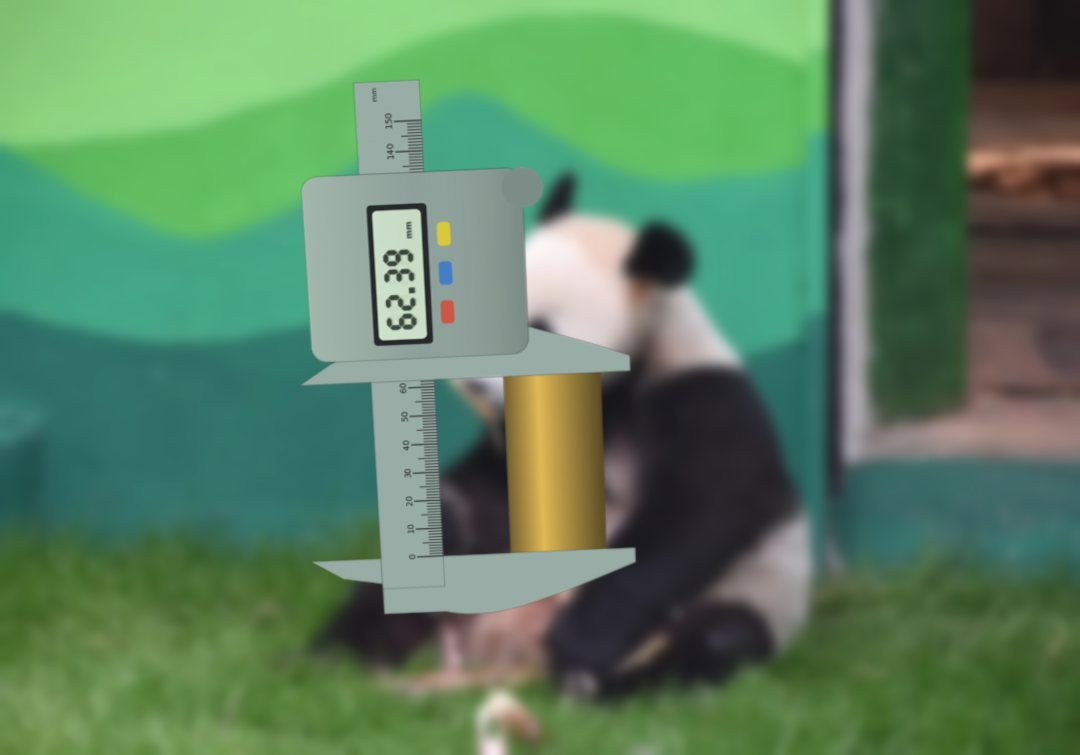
value=62.39 unit=mm
